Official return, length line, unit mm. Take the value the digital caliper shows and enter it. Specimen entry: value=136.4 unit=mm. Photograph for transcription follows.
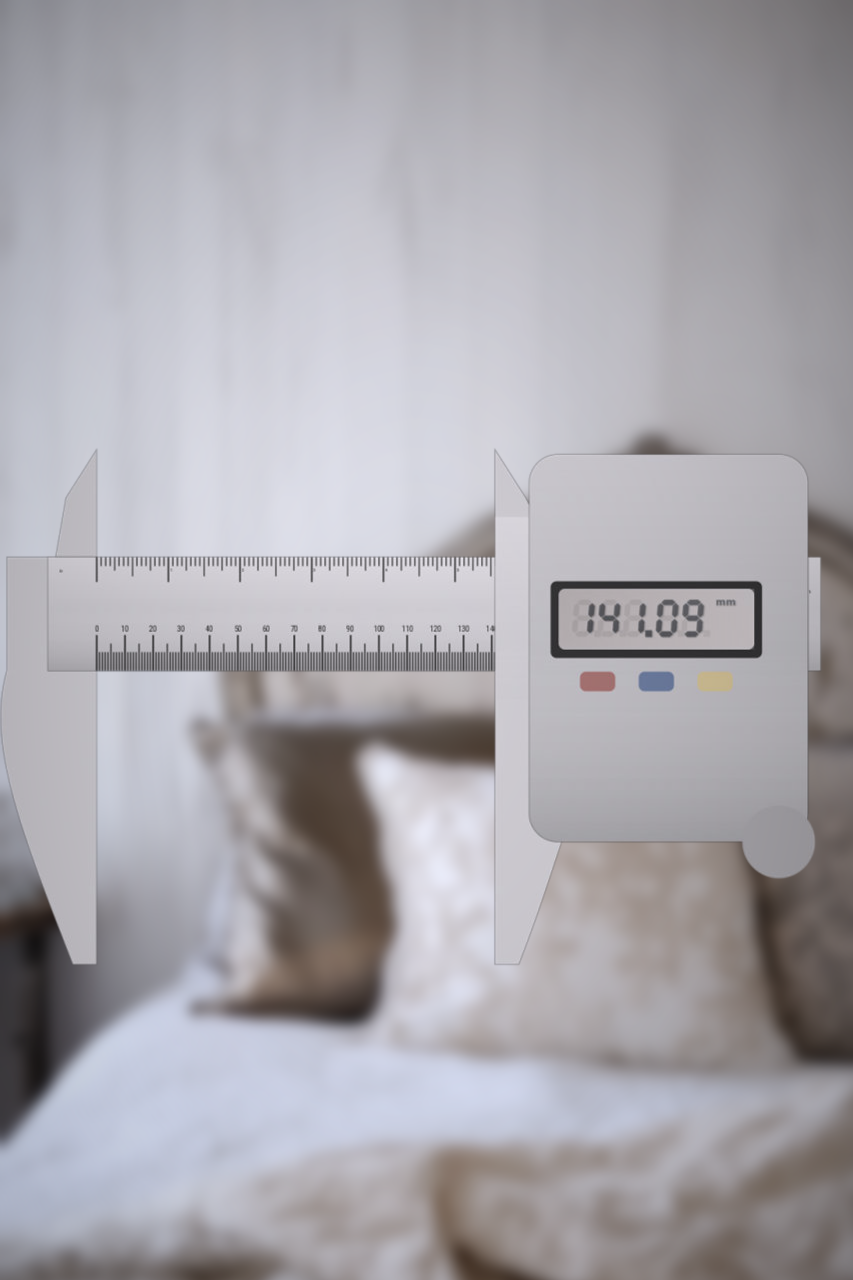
value=141.09 unit=mm
